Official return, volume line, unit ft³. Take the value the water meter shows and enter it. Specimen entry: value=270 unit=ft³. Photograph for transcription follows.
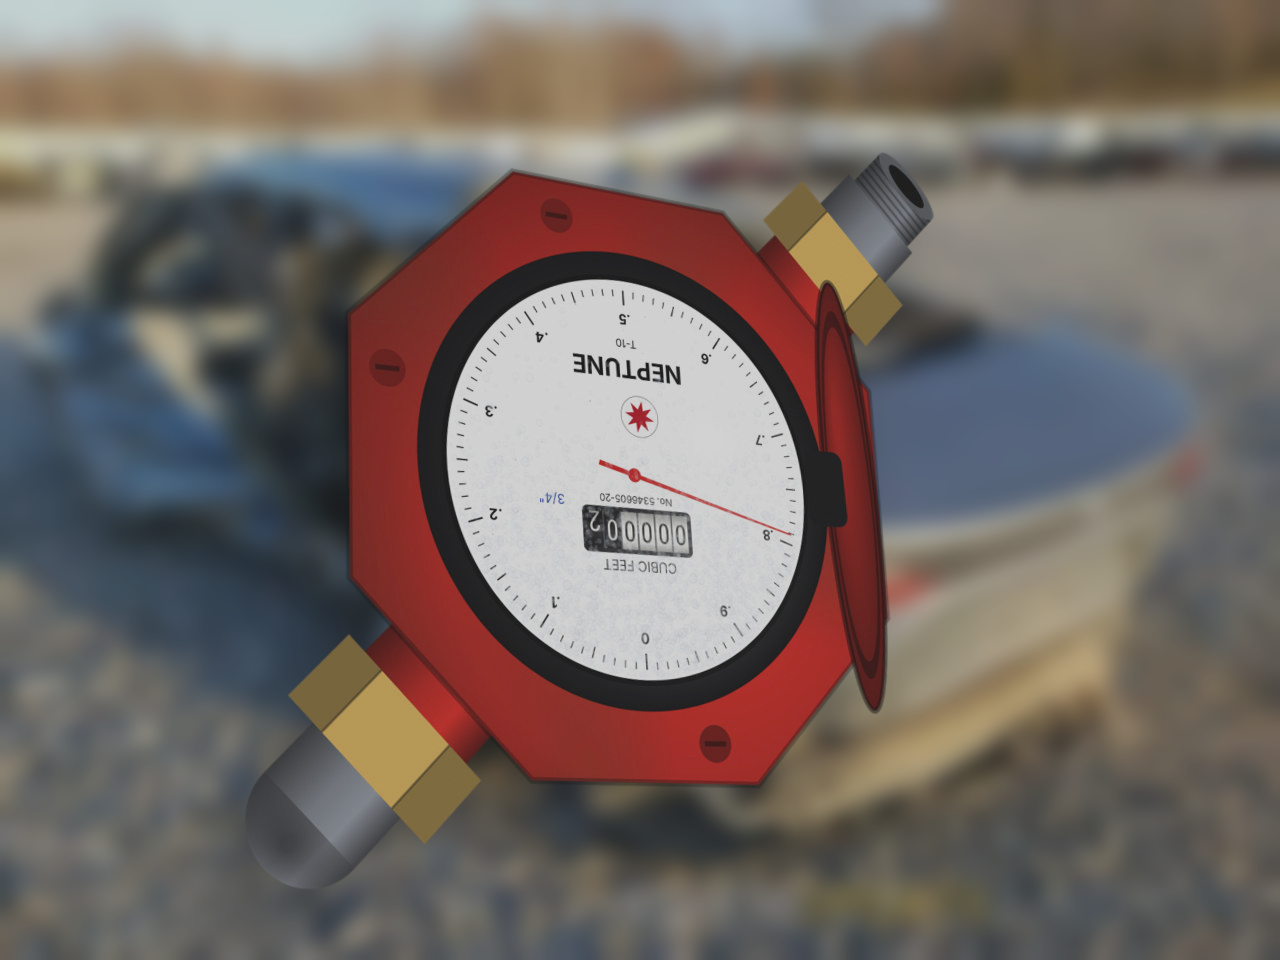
value=1.79 unit=ft³
